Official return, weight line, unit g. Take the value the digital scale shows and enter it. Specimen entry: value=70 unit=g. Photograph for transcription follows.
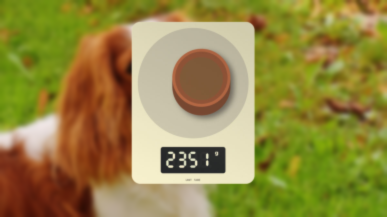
value=2351 unit=g
